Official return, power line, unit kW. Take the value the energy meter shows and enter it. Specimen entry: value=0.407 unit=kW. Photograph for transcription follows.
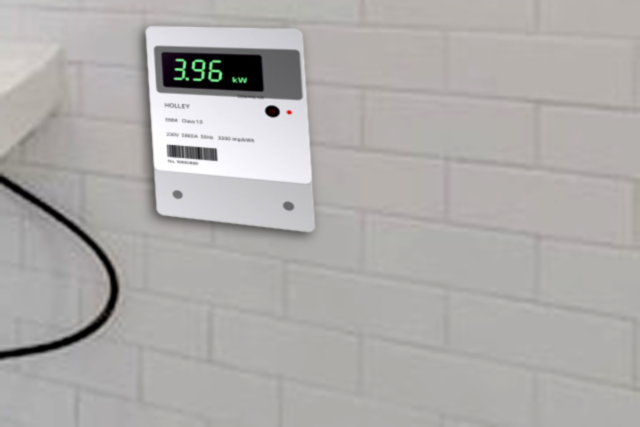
value=3.96 unit=kW
